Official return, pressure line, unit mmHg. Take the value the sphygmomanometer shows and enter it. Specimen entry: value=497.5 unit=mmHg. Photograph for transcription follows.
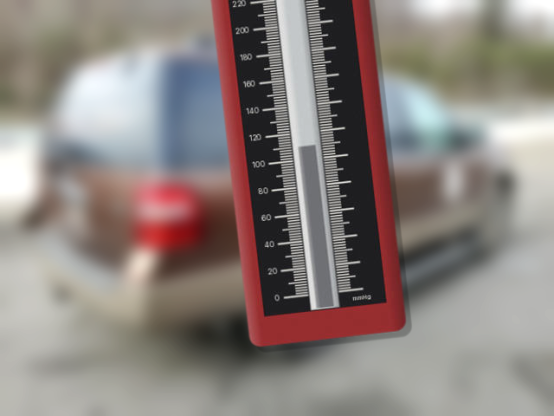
value=110 unit=mmHg
